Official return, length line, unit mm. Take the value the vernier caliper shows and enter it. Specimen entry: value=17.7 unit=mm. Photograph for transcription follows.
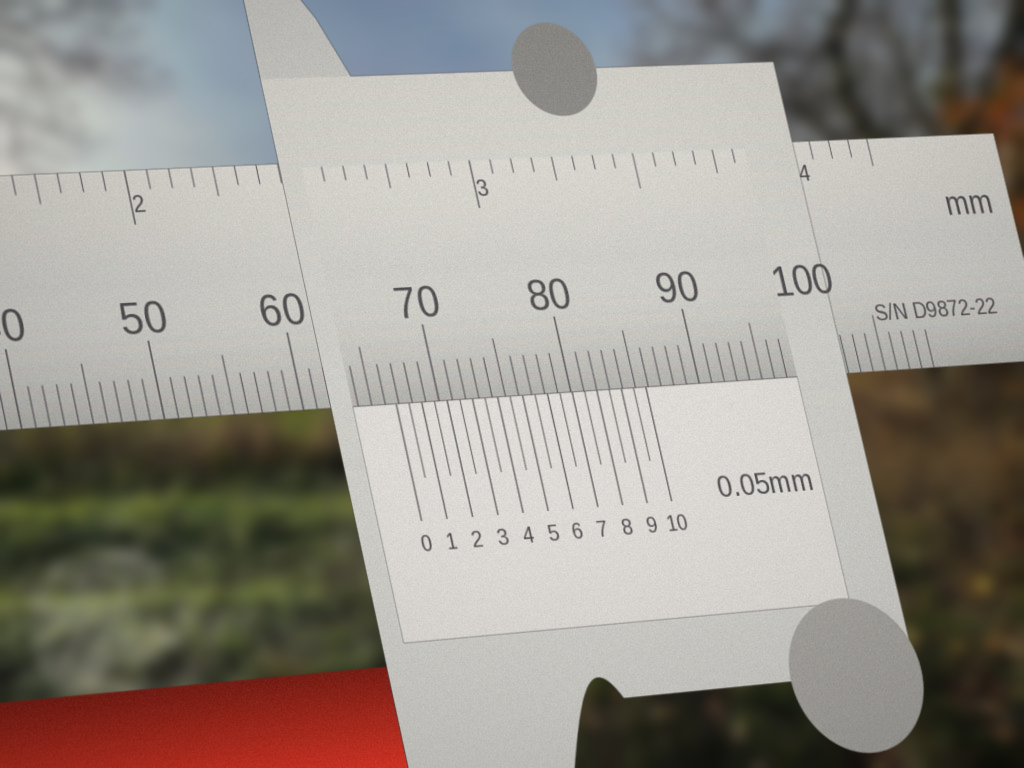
value=66.8 unit=mm
